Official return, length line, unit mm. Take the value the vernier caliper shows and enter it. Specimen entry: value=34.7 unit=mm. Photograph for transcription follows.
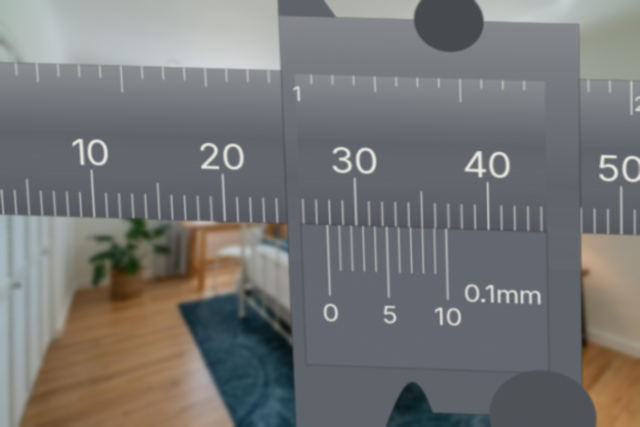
value=27.8 unit=mm
